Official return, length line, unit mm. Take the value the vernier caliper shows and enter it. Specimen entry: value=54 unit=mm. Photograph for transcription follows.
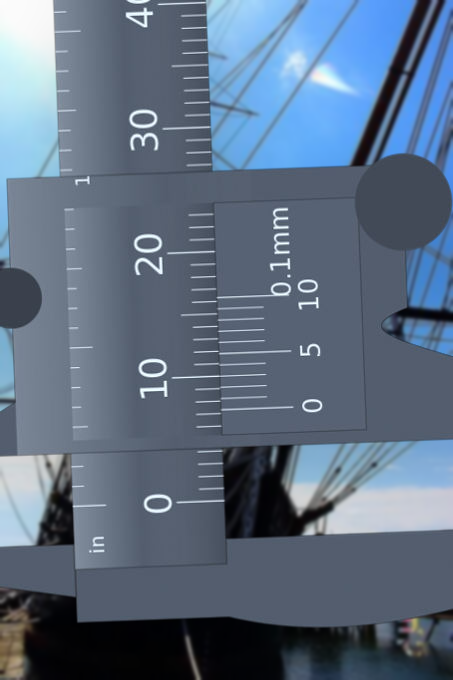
value=7.3 unit=mm
